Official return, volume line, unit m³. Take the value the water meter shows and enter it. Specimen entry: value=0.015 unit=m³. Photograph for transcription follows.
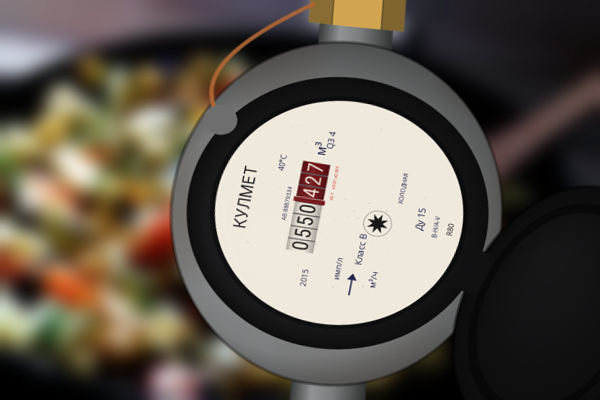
value=550.427 unit=m³
